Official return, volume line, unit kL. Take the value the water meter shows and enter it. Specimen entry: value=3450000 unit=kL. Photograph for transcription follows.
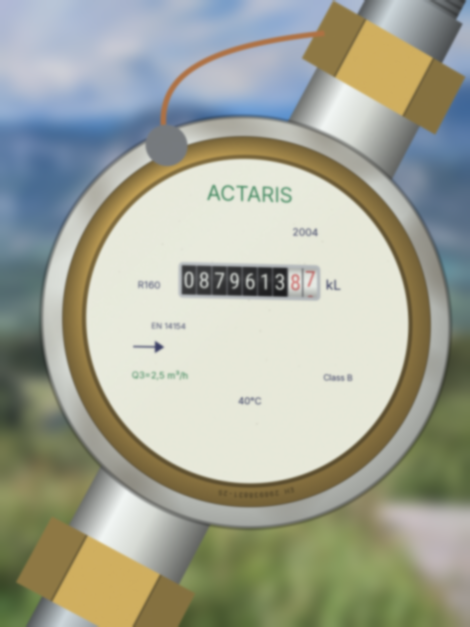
value=879613.87 unit=kL
